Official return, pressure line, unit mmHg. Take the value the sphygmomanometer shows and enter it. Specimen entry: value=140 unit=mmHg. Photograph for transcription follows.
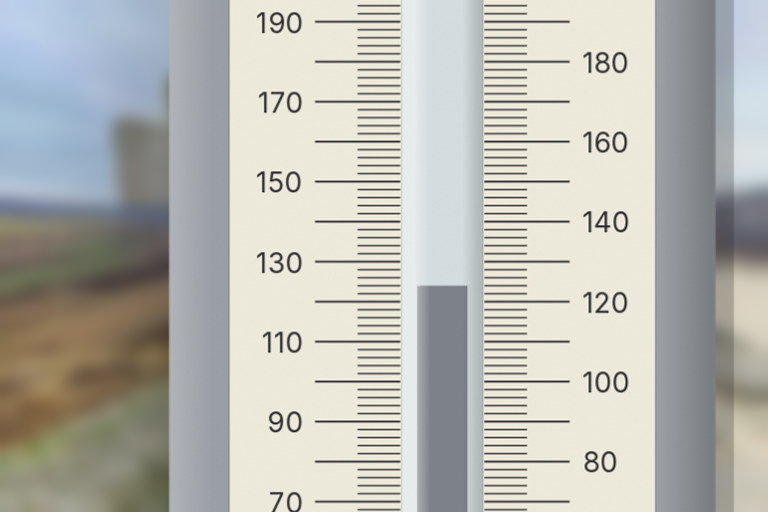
value=124 unit=mmHg
